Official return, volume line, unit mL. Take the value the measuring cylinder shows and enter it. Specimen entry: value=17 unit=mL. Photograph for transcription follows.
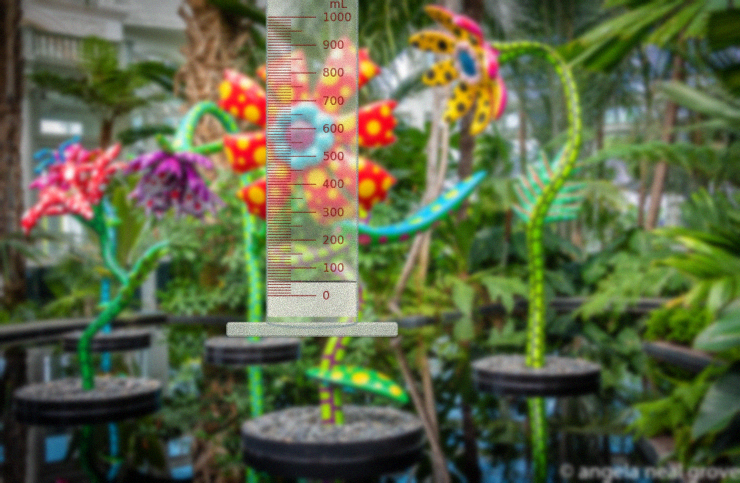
value=50 unit=mL
